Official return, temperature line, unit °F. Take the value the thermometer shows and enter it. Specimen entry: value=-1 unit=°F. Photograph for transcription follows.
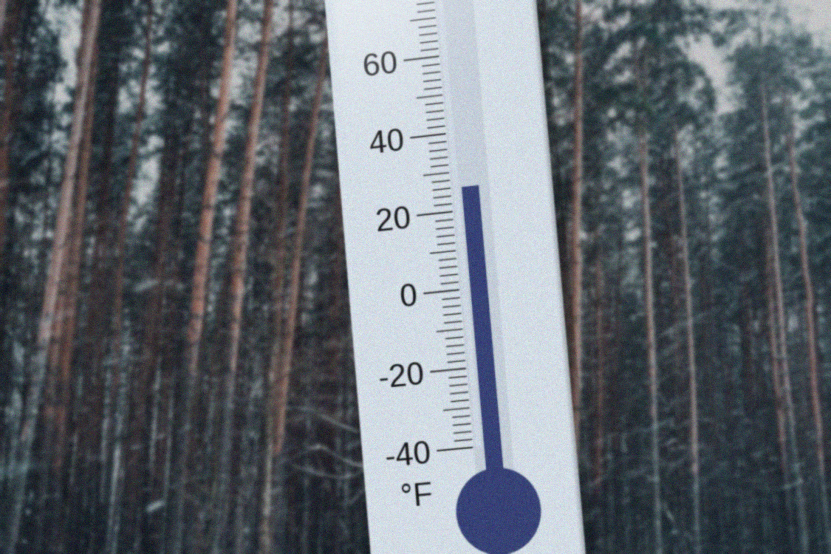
value=26 unit=°F
